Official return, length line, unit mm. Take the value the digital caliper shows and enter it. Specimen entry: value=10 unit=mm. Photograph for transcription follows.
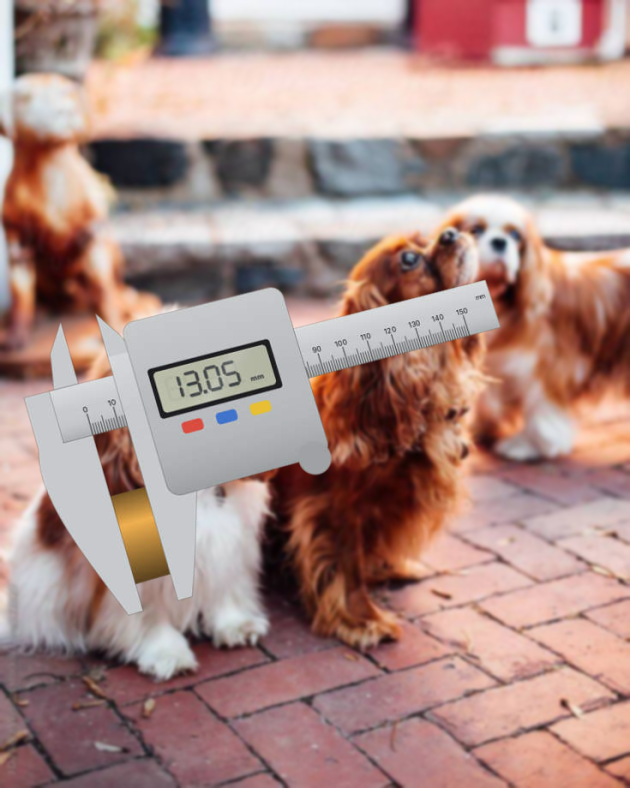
value=13.05 unit=mm
